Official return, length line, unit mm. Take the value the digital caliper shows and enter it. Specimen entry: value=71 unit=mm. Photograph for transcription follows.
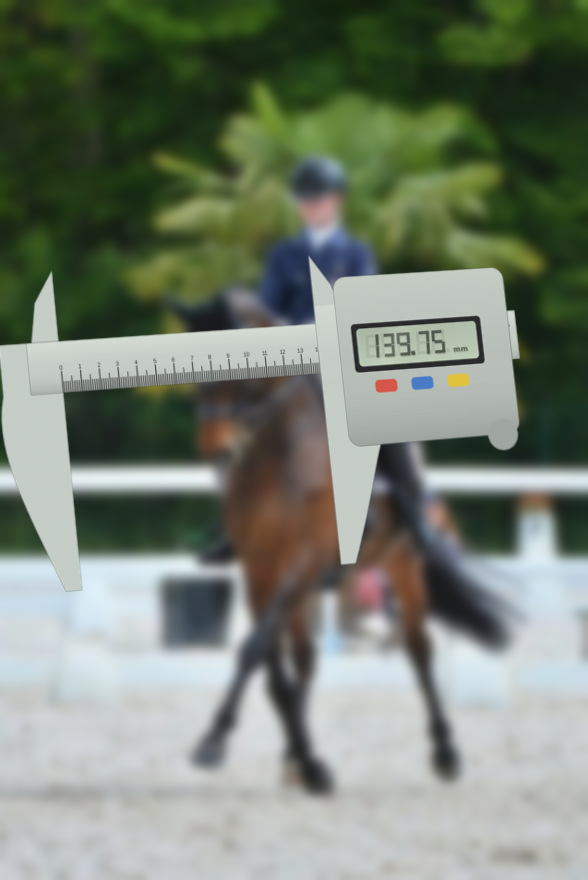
value=139.75 unit=mm
